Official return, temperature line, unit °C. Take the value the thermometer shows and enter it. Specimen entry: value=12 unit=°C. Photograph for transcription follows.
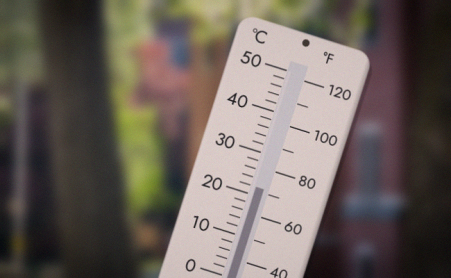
value=22 unit=°C
